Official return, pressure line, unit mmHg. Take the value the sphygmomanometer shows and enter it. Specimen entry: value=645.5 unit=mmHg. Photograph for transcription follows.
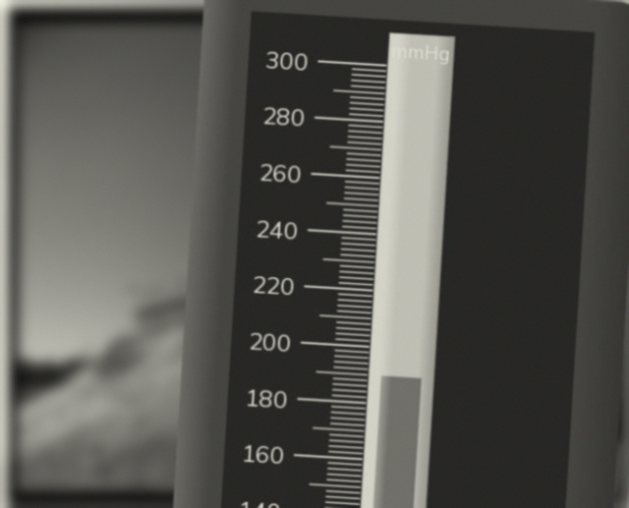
value=190 unit=mmHg
